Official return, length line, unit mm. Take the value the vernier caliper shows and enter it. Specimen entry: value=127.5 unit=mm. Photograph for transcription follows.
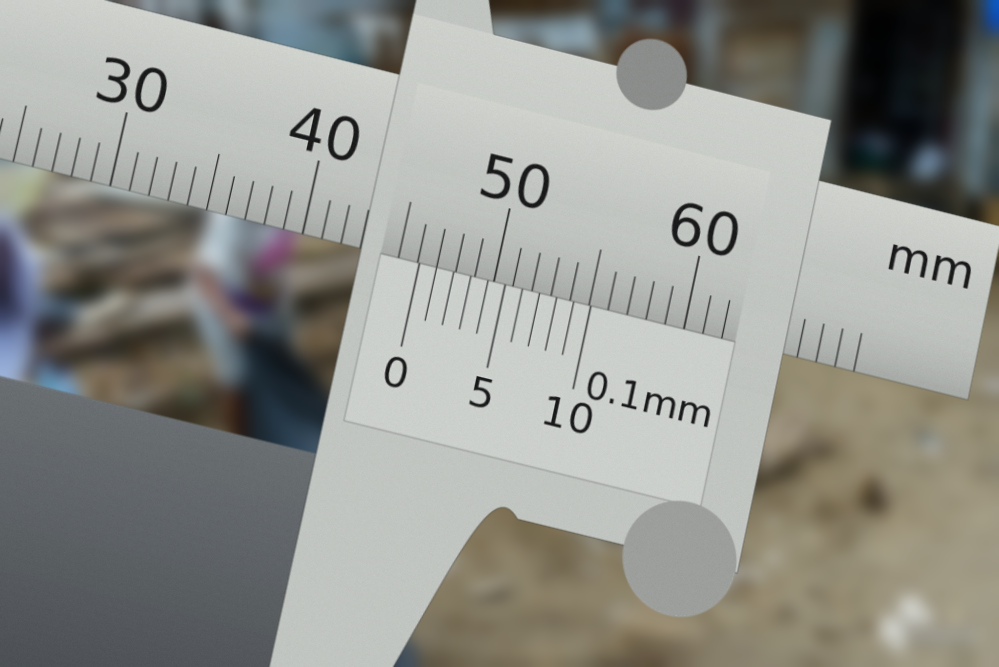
value=46.1 unit=mm
